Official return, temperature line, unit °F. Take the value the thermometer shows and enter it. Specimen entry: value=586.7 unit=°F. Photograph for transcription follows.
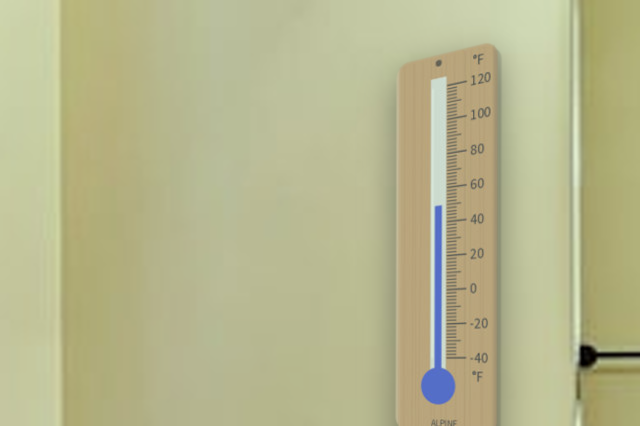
value=50 unit=°F
